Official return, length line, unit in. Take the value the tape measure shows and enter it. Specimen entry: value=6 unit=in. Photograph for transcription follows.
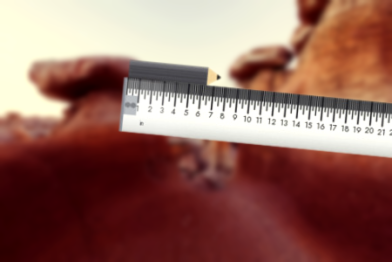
value=7.5 unit=in
